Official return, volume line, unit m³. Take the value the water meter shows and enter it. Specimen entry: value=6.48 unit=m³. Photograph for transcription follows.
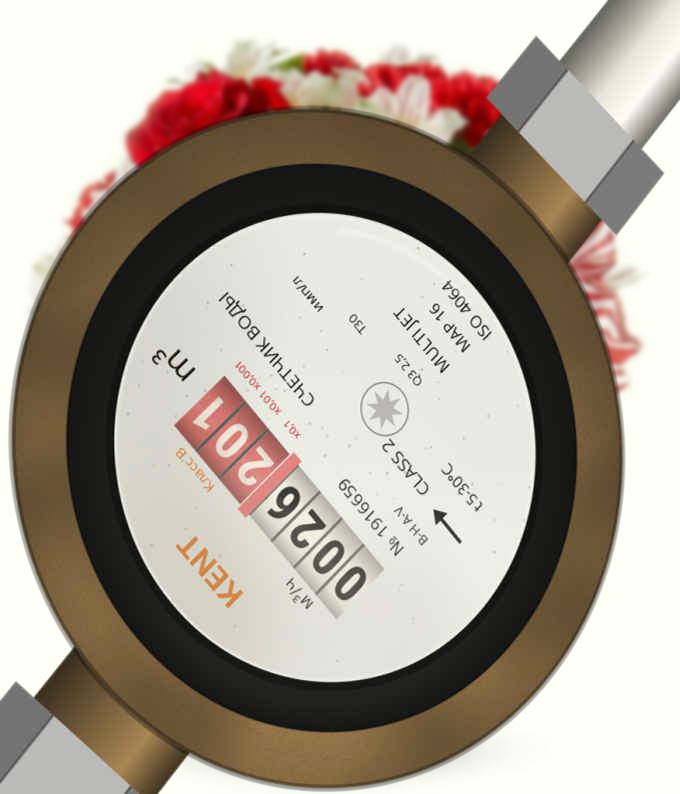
value=26.201 unit=m³
